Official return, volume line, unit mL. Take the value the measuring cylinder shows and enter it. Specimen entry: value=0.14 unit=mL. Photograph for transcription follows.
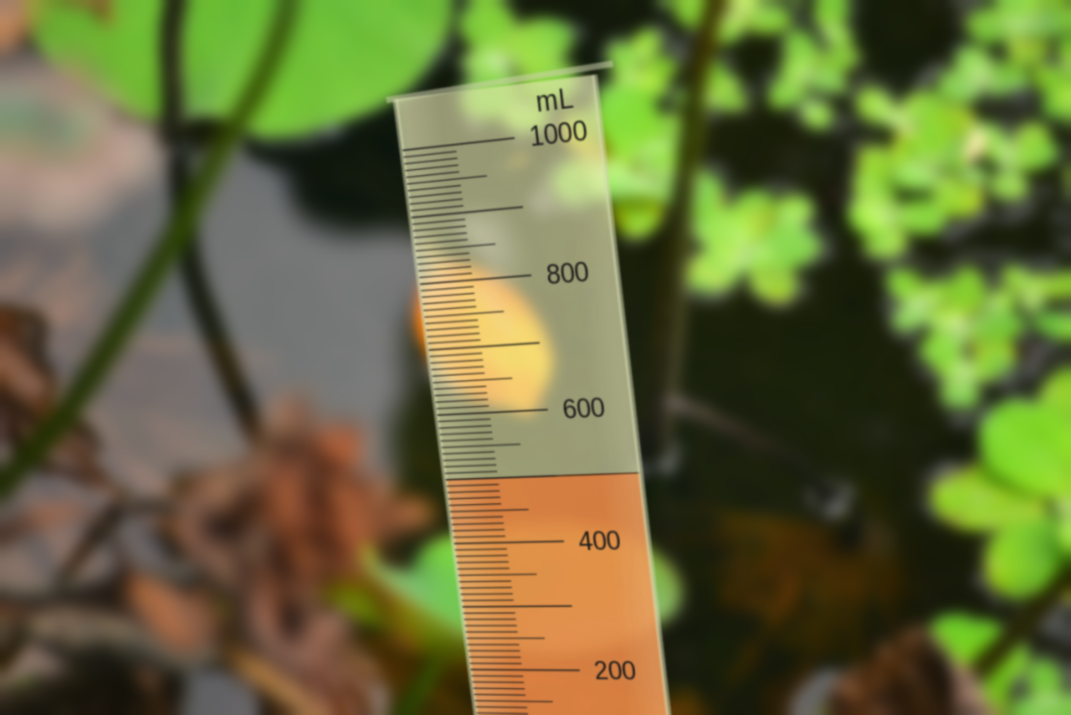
value=500 unit=mL
